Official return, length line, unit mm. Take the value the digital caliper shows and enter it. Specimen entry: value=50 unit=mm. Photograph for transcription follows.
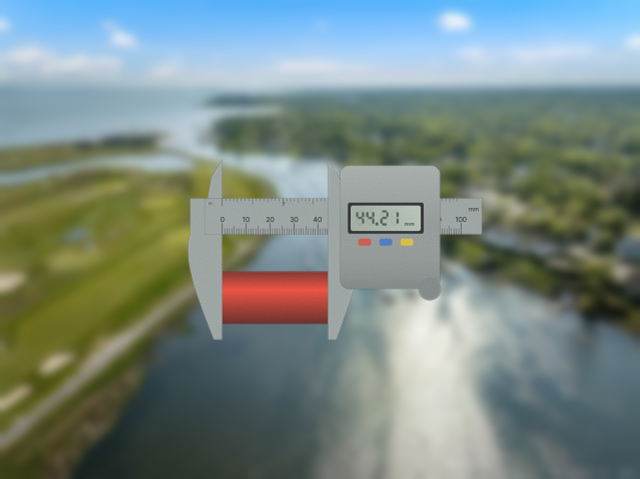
value=44.21 unit=mm
